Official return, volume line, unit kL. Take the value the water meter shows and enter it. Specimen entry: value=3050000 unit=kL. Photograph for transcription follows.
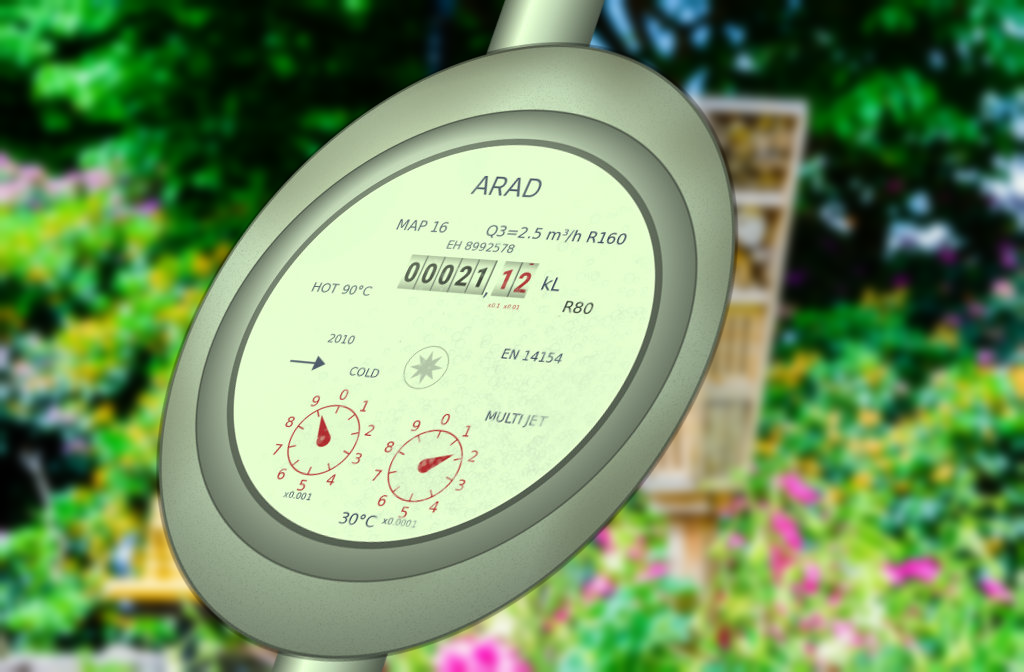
value=21.1191 unit=kL
